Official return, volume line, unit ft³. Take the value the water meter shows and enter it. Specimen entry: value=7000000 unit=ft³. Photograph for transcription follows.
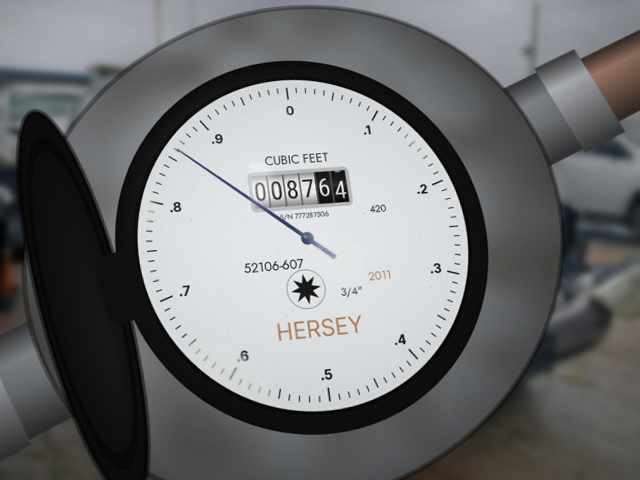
value=8763.86 unit=ft³
